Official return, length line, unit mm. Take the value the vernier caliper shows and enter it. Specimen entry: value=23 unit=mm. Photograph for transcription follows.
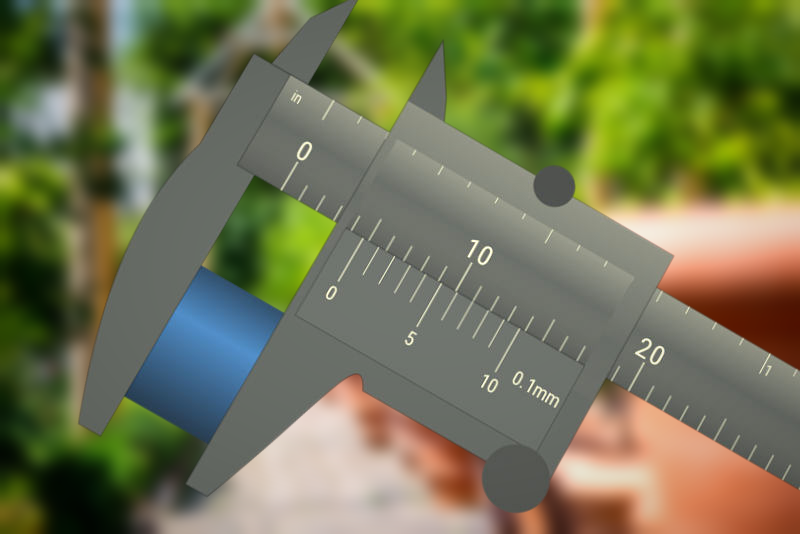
value=4.7 unit=mm
